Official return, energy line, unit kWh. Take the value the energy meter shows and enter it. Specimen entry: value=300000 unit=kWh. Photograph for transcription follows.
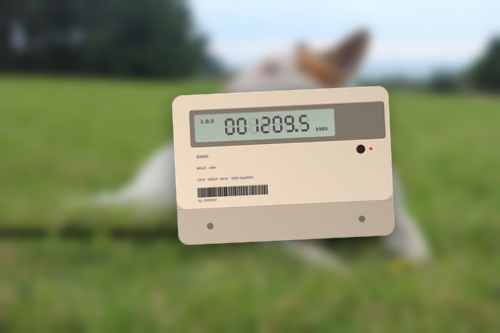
value=1209.5 unit=kWh
